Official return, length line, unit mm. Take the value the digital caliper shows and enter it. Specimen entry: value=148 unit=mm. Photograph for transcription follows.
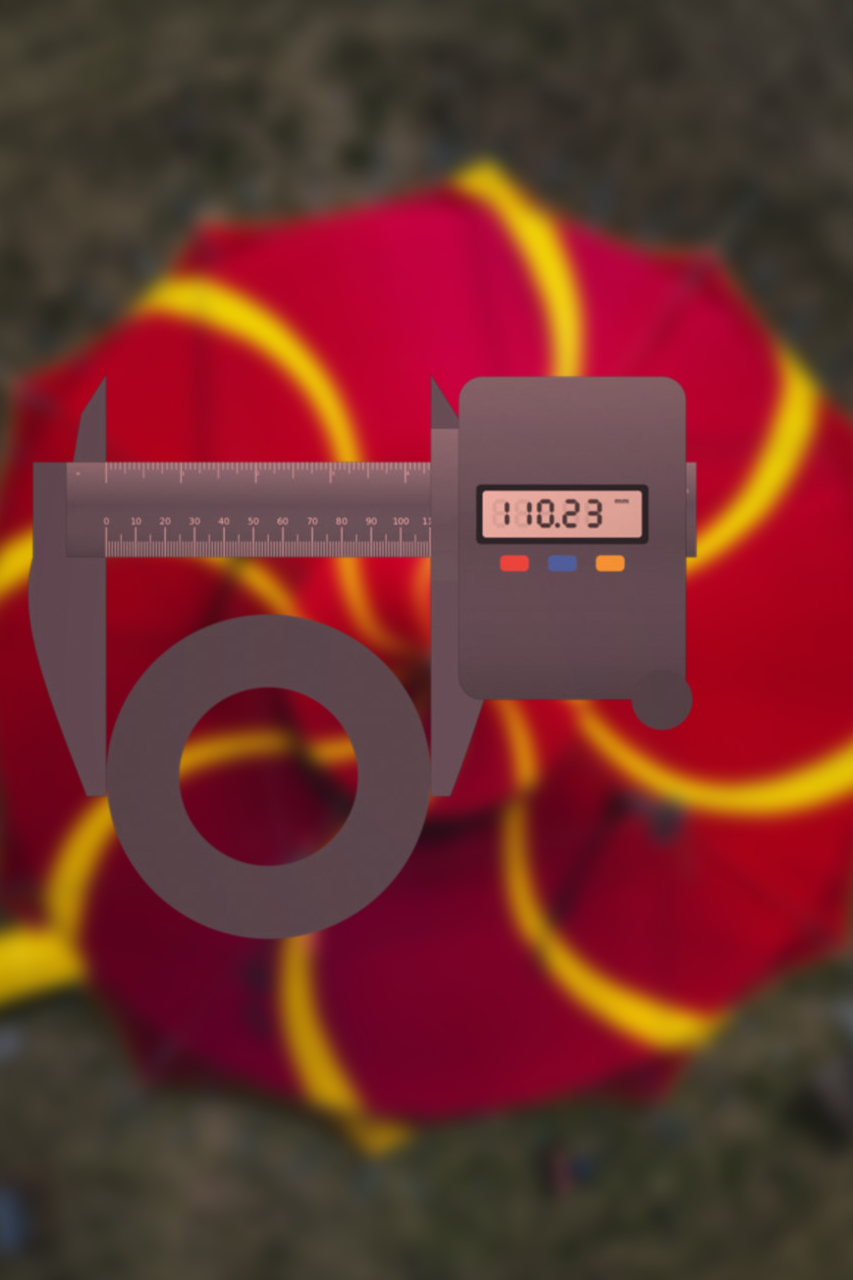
value=110.23 unit=mm
